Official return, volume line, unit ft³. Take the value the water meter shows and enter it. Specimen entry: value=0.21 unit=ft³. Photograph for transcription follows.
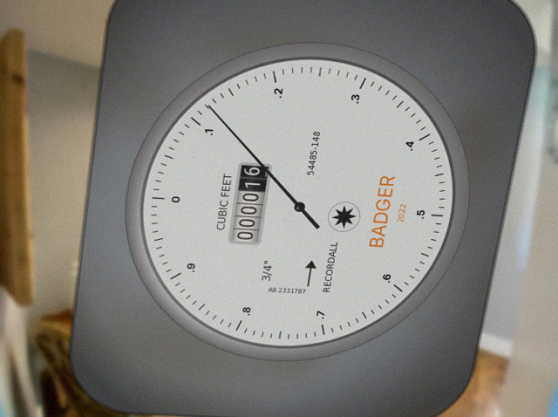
value=16.12 unit=ft³
